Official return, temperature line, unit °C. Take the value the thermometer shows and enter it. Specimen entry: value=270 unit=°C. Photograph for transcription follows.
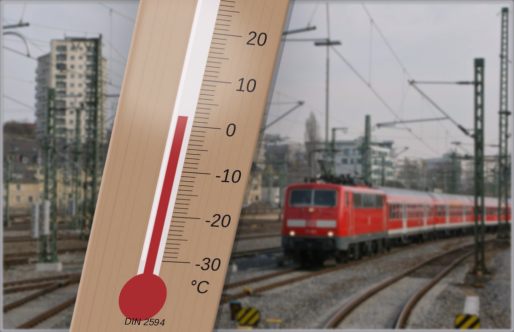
value=2 unit=°C
